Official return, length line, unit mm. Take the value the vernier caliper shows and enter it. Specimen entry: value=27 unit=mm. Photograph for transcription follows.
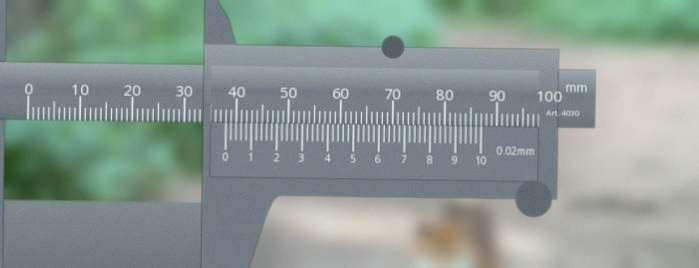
value=38.0 unit=mm
